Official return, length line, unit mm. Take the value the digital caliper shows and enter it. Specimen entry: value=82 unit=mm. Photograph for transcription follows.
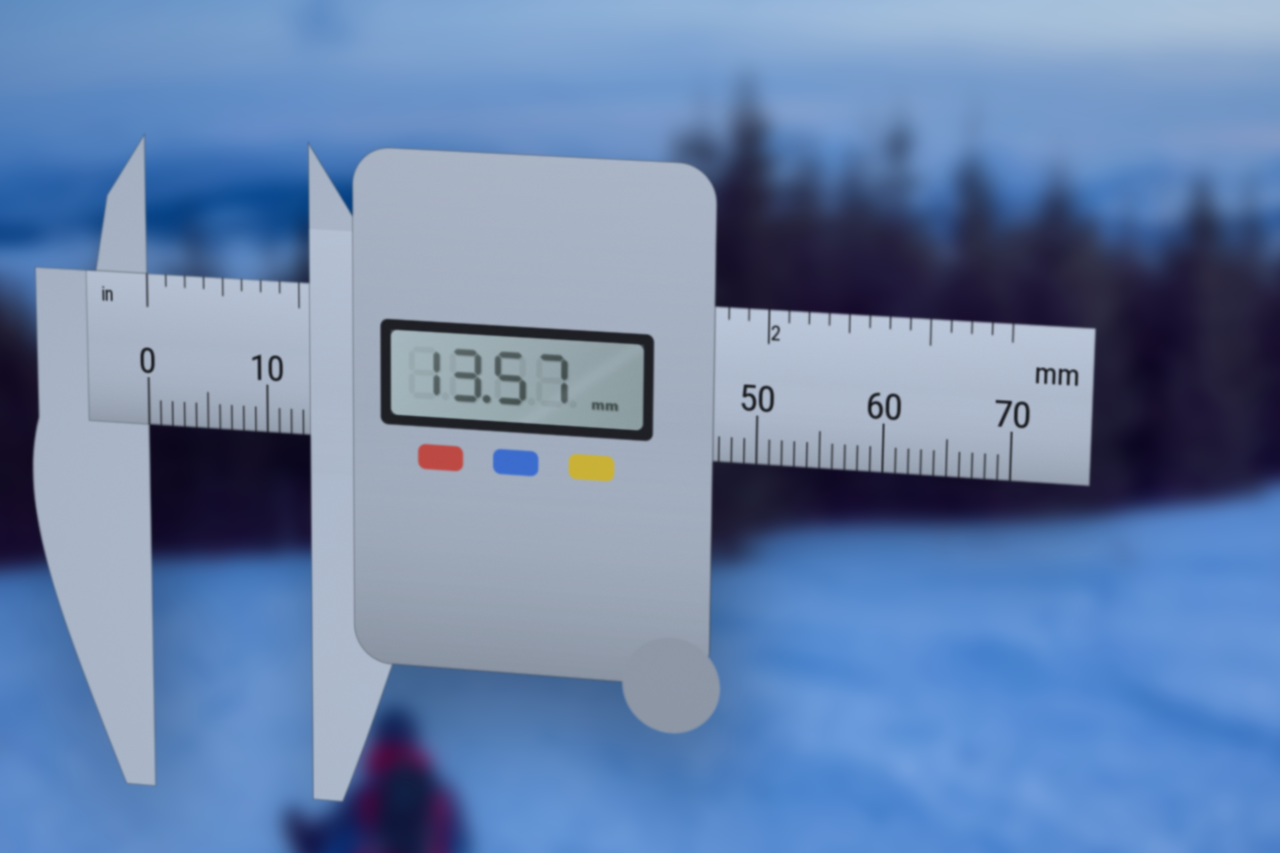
value=13.57 unit=mm
